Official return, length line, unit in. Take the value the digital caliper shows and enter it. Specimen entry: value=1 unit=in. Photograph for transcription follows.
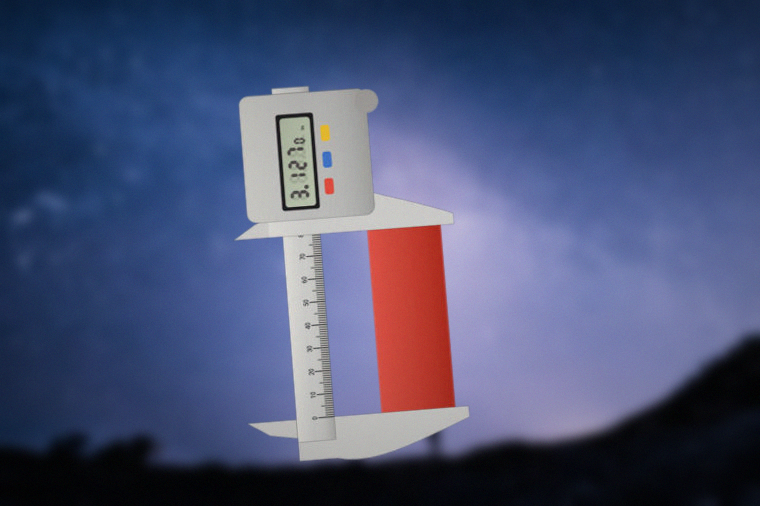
value=3.1270 unit=in
